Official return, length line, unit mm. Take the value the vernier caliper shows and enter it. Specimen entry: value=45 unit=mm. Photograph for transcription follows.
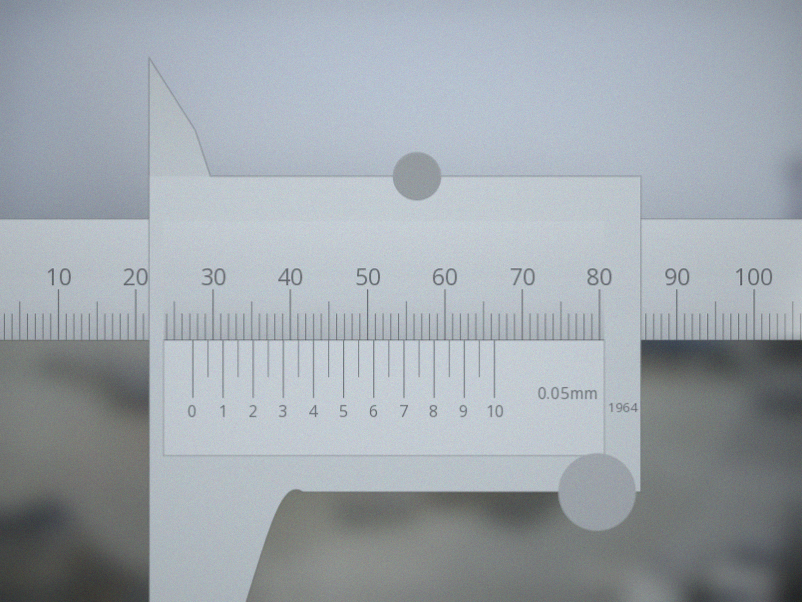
value=27.4 unit=mm
